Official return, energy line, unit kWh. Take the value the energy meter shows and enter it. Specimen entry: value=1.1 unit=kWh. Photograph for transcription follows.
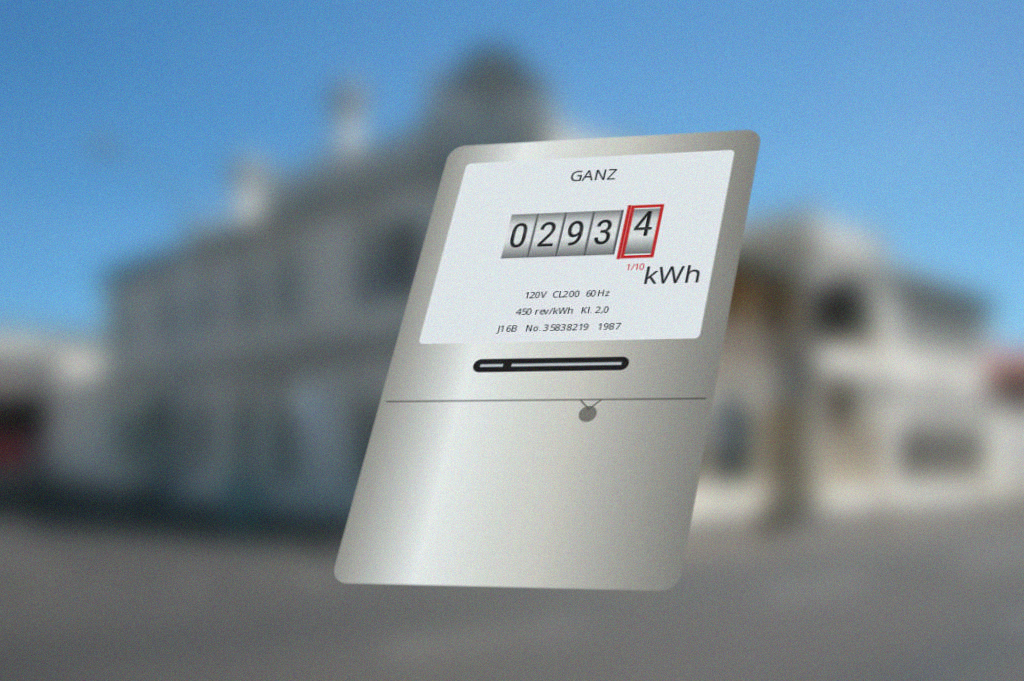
value=293.4 unit=kWh
